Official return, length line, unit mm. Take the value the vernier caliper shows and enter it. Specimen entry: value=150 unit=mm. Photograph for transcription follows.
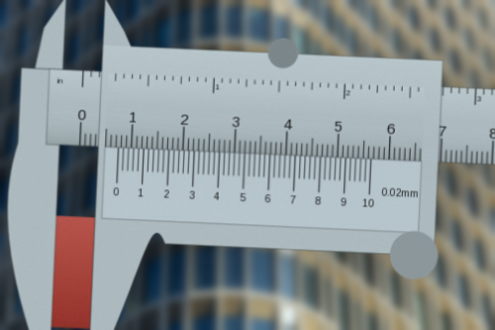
value=7.5 unit=mm
